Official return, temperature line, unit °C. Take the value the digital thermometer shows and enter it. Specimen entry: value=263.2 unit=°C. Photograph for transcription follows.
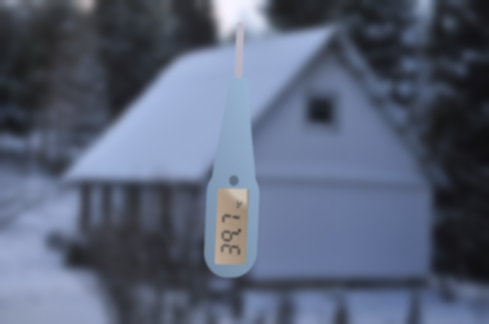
value=39.7 unit=°C
